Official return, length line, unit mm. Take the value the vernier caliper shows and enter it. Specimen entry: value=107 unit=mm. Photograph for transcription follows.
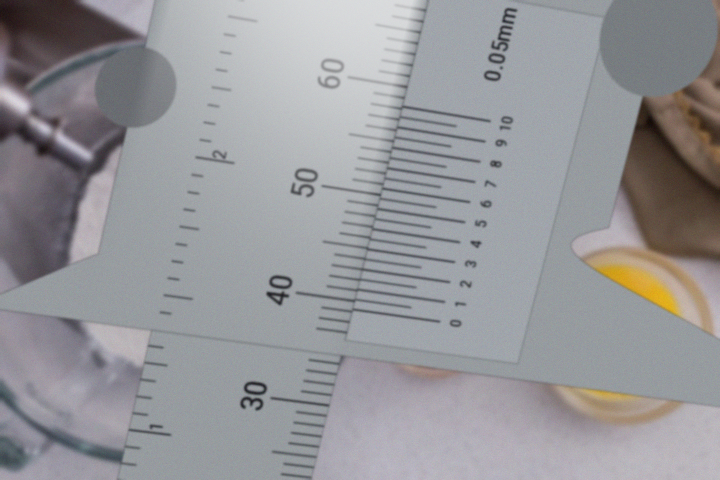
value=39.2 unit=mm
